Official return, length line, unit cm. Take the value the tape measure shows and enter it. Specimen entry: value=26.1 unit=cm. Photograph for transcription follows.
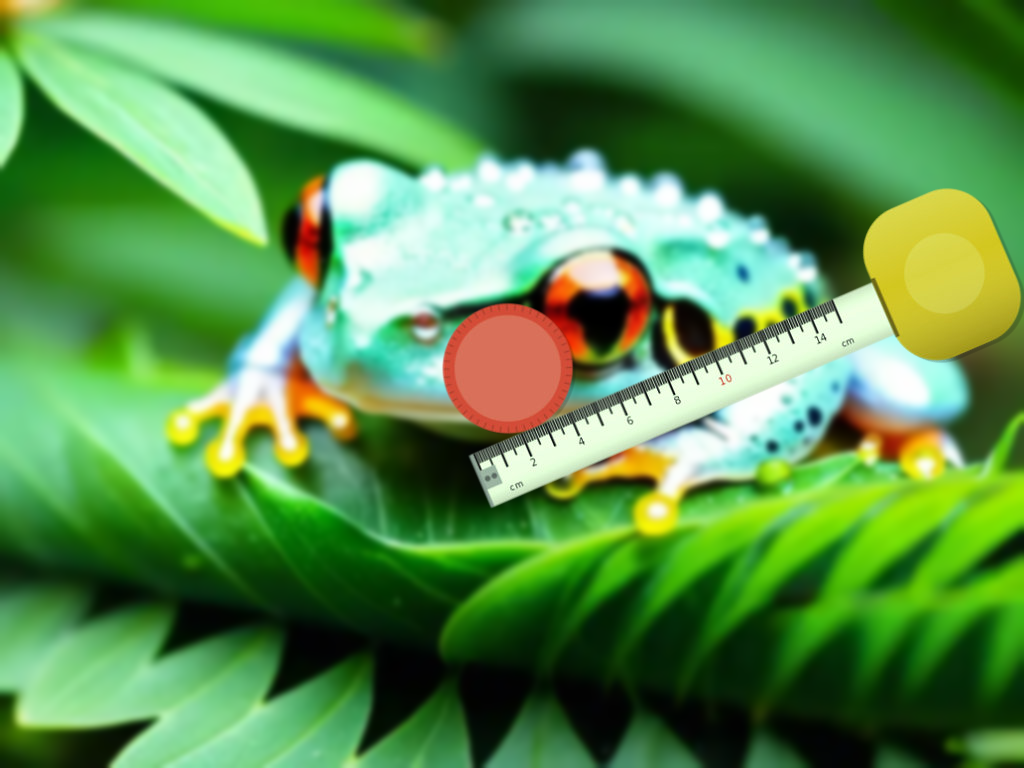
value=5 unit=cm
